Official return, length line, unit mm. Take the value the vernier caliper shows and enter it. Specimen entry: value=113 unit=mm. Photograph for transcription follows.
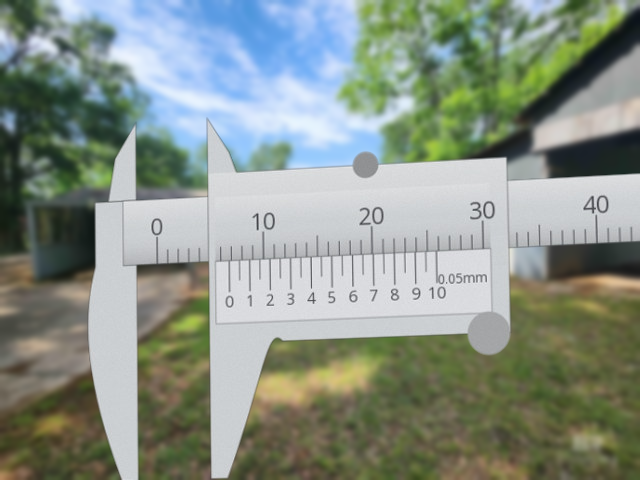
value=6.8 unit=mm
